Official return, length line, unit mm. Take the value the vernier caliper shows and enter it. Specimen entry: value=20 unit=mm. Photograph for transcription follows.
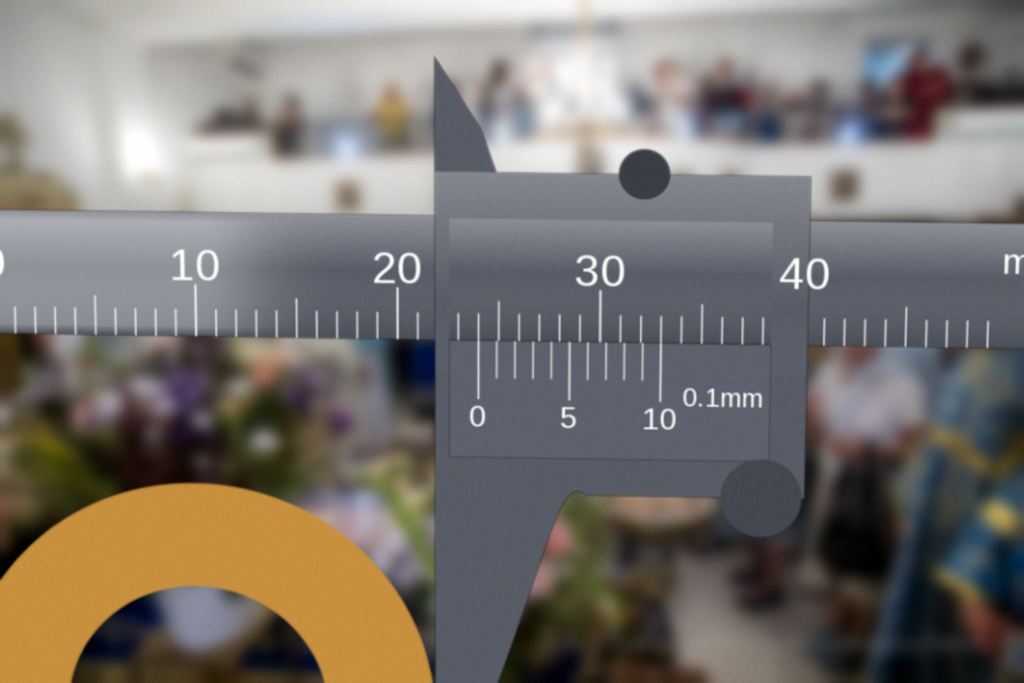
value=24.0 unit=mm
